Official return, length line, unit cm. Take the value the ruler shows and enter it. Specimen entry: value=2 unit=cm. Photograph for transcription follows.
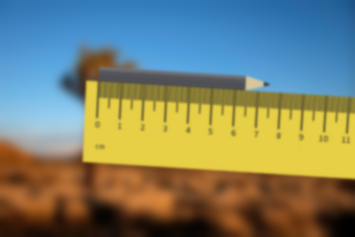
value=7.5 unit=cm
